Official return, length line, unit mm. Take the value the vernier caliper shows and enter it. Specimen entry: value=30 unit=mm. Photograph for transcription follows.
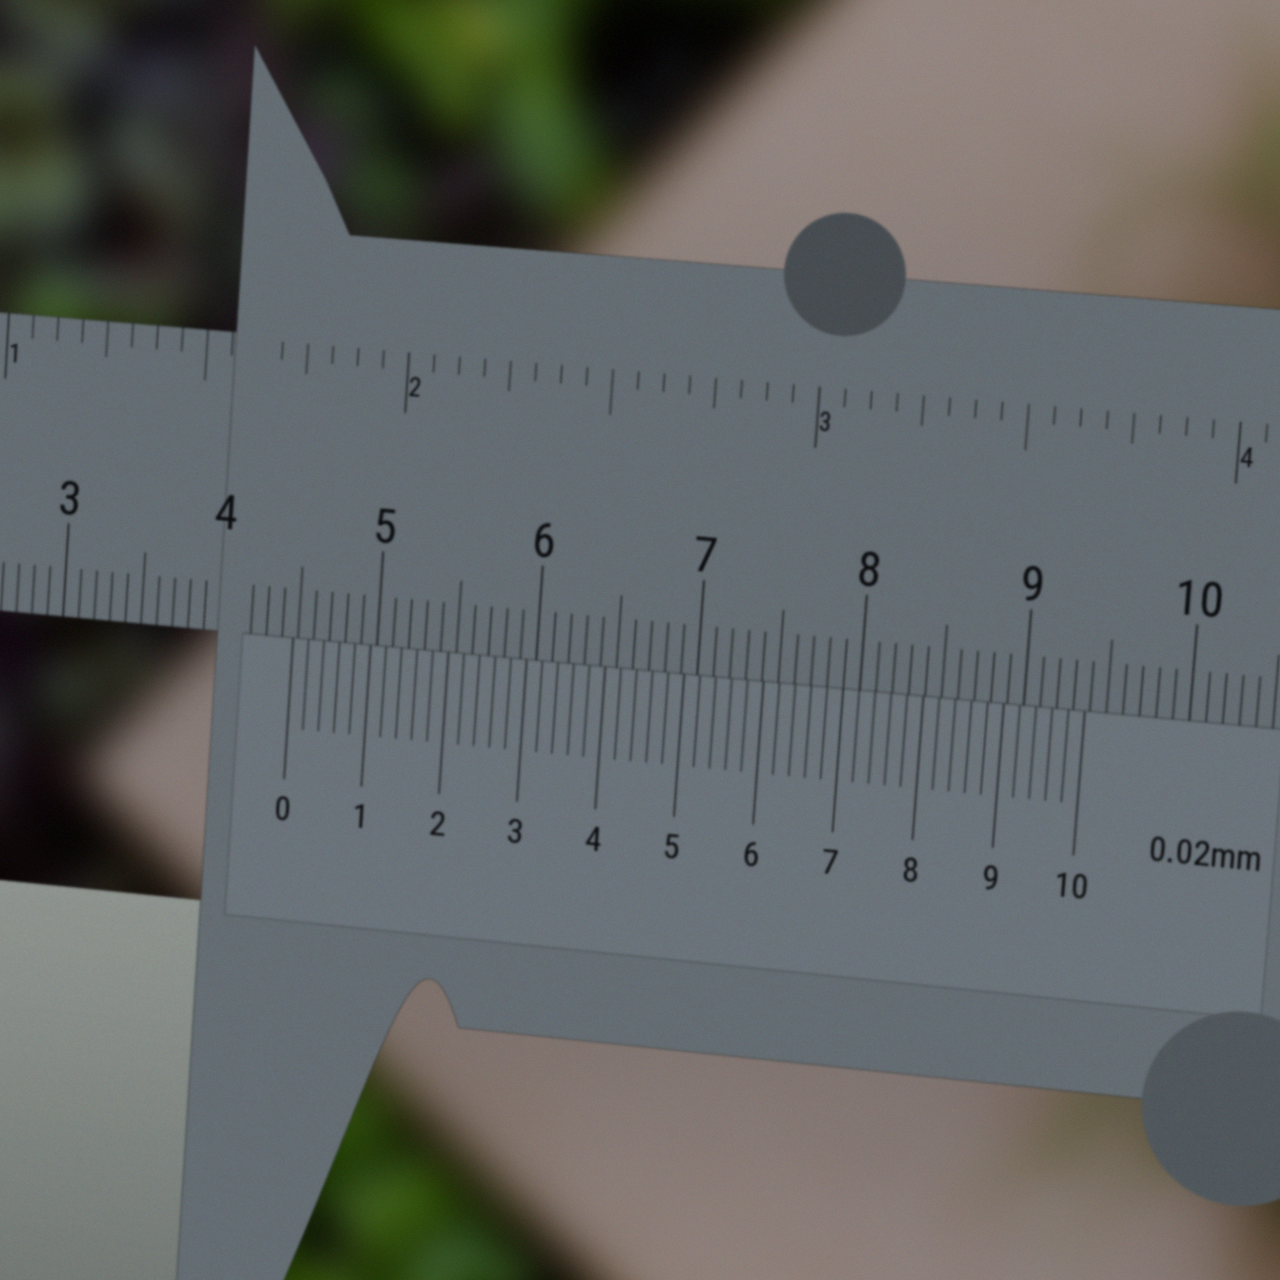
value=44.7 unit=mm
